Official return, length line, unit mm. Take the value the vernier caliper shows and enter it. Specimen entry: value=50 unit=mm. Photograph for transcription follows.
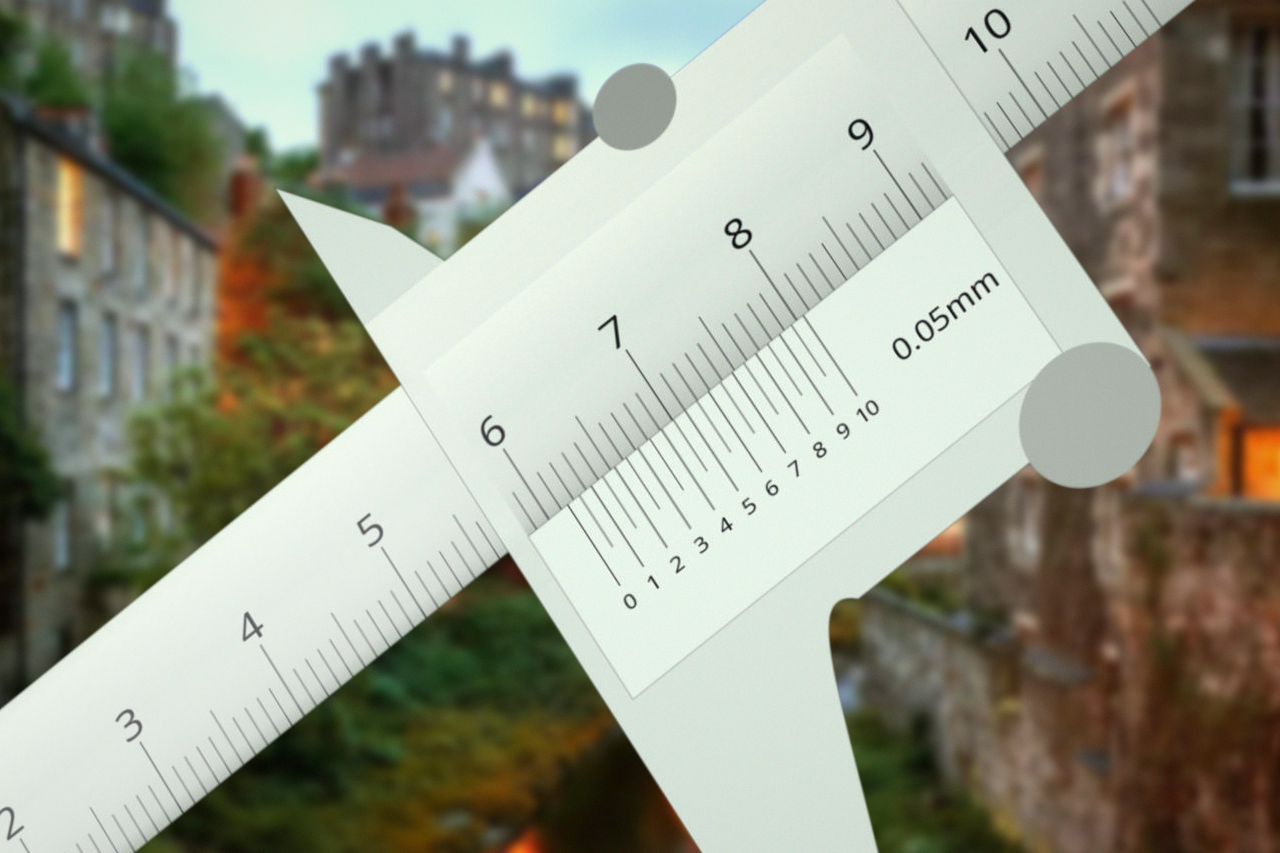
value=61.5 unit=mm
